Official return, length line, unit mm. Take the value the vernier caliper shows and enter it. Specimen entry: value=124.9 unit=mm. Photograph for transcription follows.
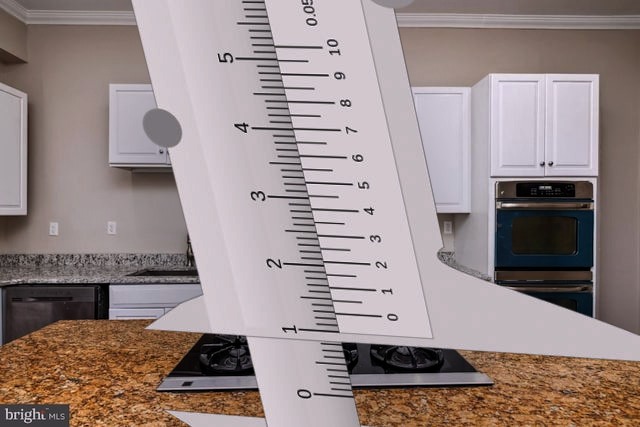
value=12.8 unit=mm
